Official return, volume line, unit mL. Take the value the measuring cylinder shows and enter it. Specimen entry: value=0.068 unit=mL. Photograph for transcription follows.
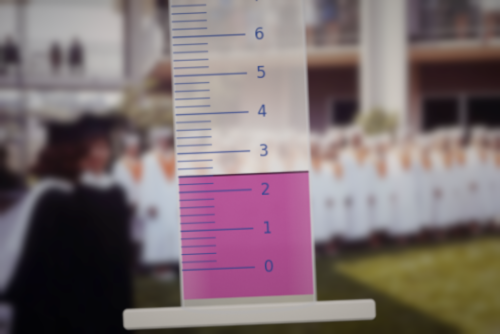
value=2.4 unit=mL
